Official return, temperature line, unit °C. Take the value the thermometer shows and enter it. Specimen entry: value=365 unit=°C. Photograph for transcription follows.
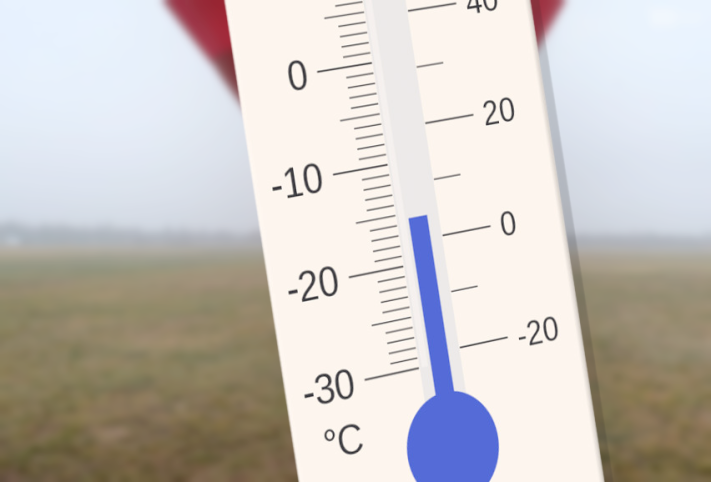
value=-15.5 unit=°C
